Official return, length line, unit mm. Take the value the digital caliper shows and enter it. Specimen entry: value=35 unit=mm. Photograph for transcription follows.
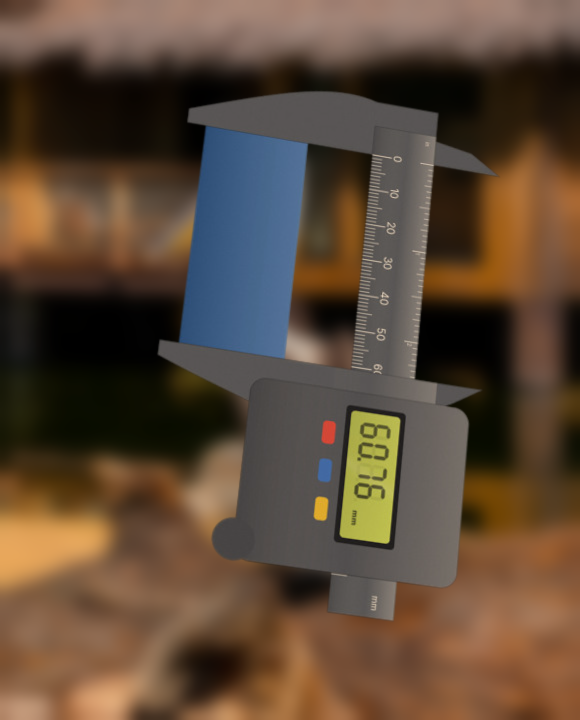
value=60.76 unit=mm
